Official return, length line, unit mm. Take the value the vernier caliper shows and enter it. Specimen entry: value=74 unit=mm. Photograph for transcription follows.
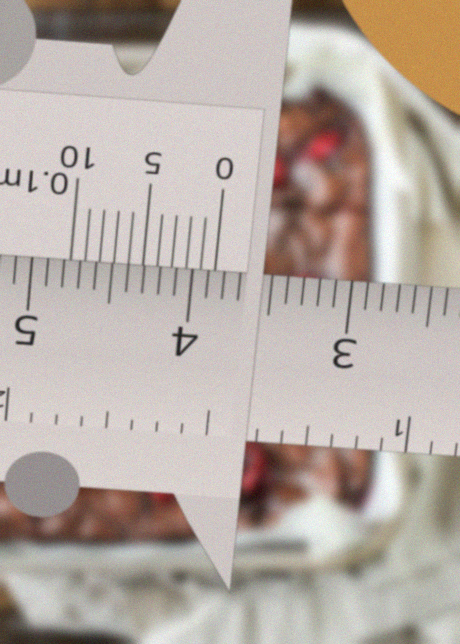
value=38.6 unit=mm
